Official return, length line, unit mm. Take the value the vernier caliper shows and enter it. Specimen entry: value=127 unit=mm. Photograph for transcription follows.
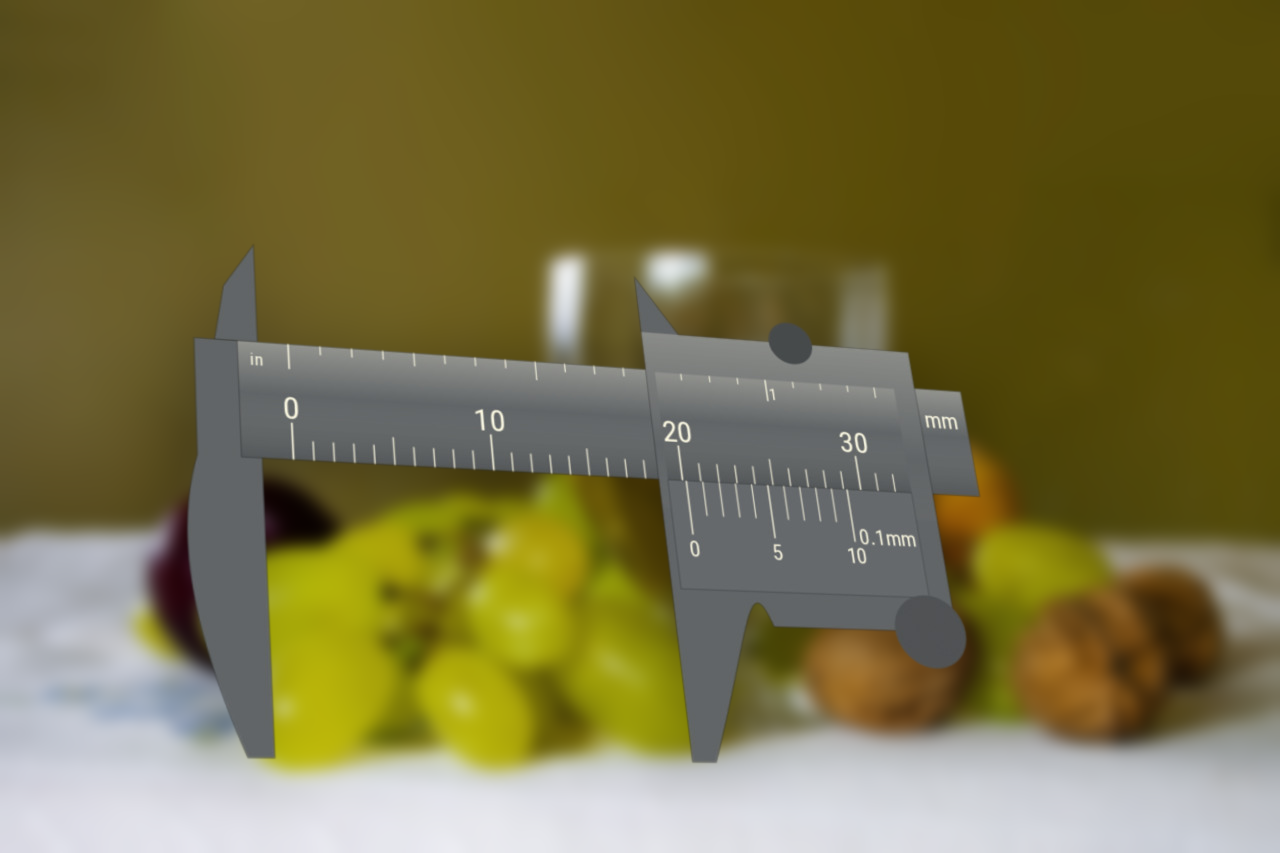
value=20.2 unit=mm
